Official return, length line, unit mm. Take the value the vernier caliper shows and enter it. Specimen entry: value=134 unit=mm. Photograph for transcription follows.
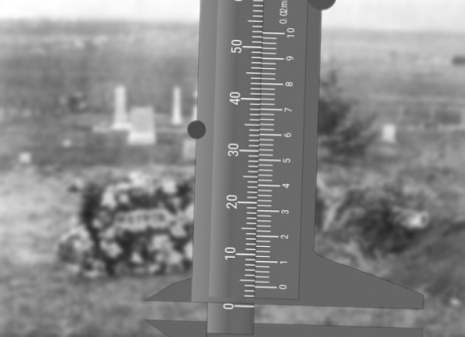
value=3.8 unit=mm
